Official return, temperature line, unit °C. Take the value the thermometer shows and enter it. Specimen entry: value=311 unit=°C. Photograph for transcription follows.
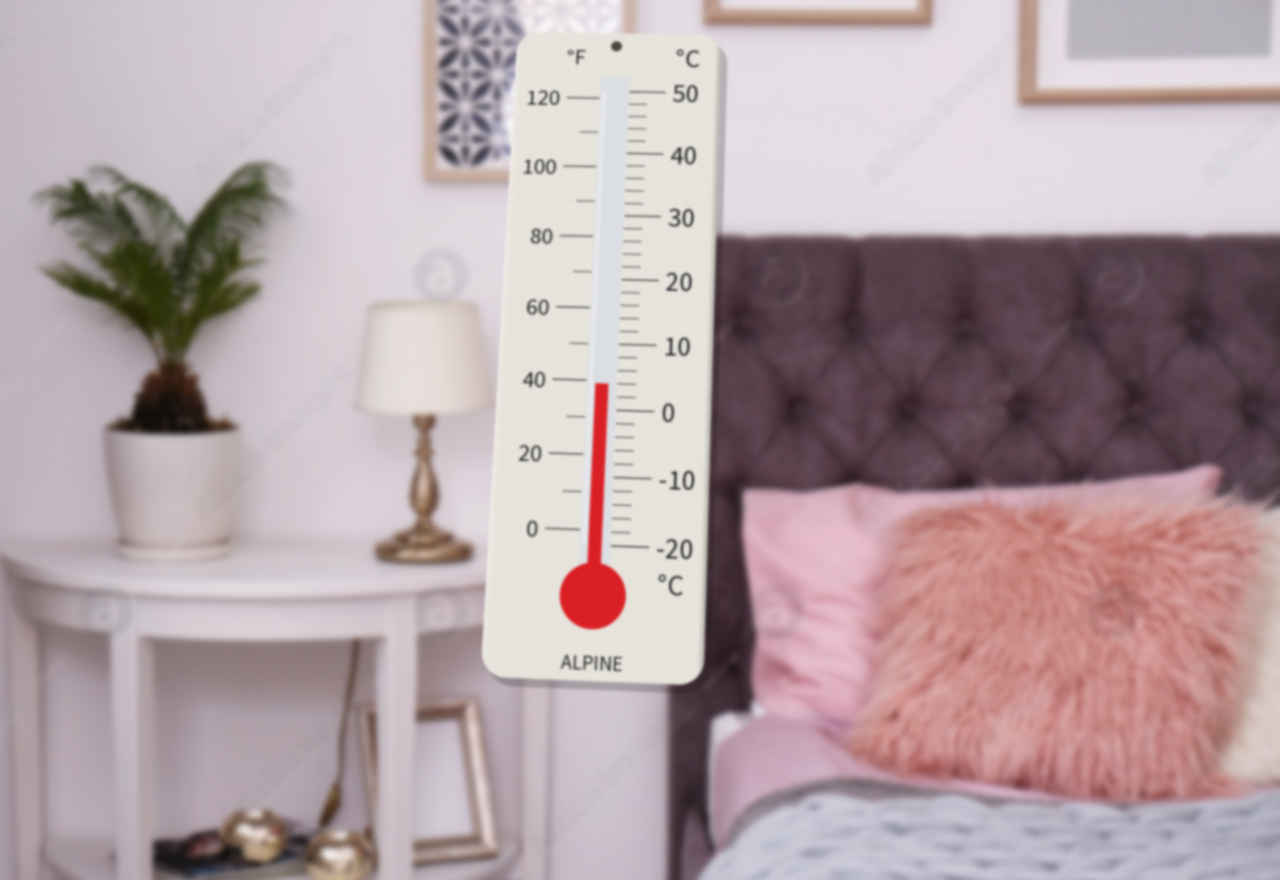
value=4 unit=°C
